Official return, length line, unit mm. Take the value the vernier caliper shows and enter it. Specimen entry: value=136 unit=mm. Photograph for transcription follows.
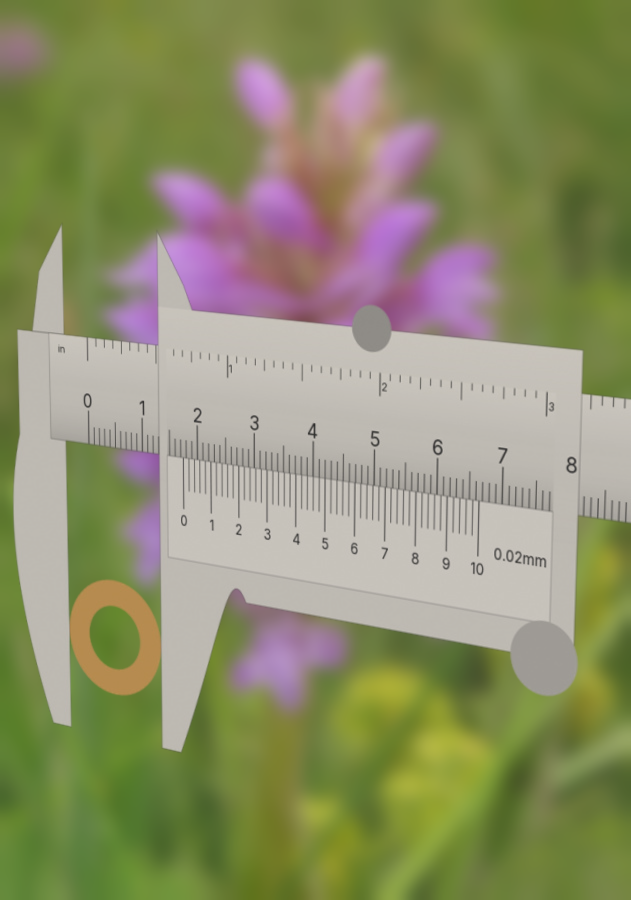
value=17.5 unit=mm
